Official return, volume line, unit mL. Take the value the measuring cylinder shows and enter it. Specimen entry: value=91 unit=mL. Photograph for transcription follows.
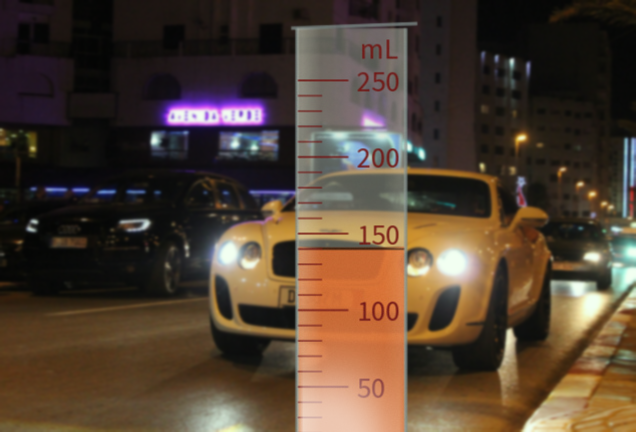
value=140 unit=mL
